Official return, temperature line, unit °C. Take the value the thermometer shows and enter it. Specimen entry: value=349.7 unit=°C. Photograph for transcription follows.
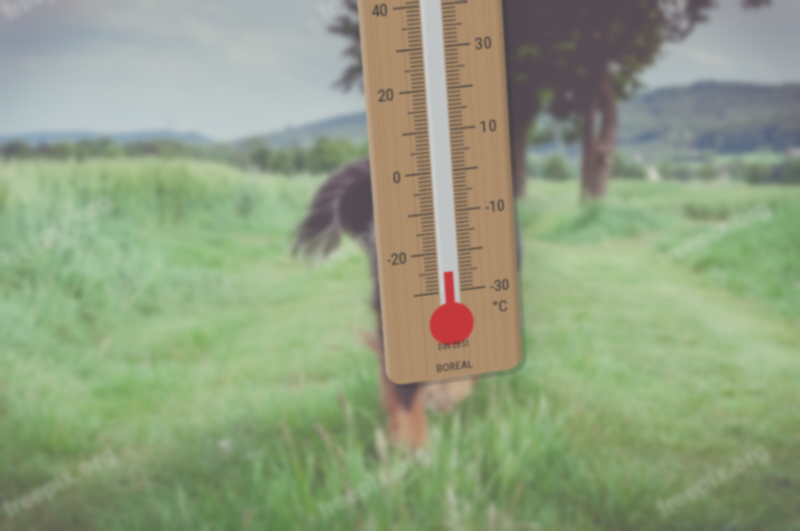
value=-25 unit=°C
